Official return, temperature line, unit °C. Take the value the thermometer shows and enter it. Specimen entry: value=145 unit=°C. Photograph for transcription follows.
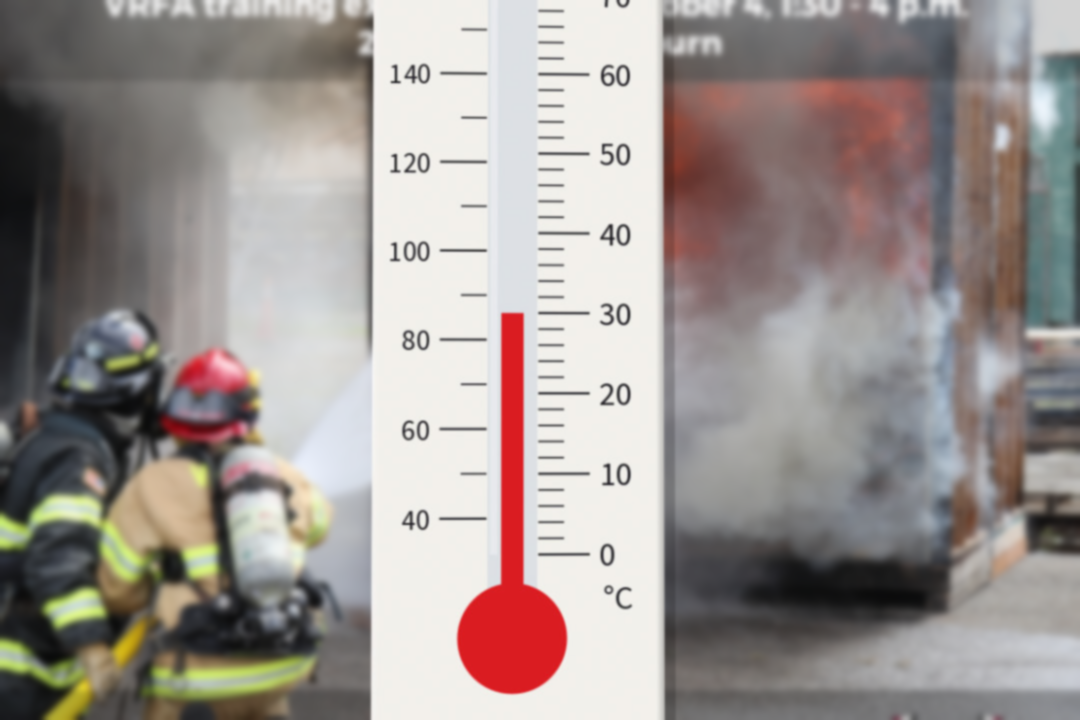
value=30 unit=°C
